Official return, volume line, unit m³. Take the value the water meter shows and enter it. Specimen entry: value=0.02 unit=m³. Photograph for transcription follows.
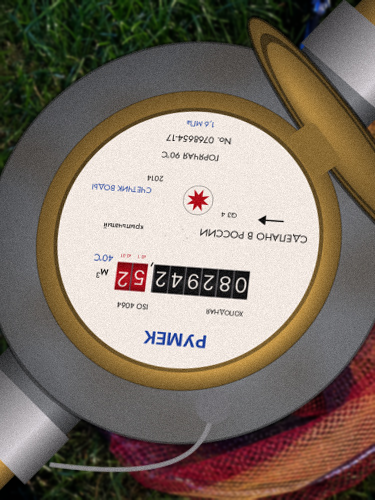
value=82942.52 unit=m³
